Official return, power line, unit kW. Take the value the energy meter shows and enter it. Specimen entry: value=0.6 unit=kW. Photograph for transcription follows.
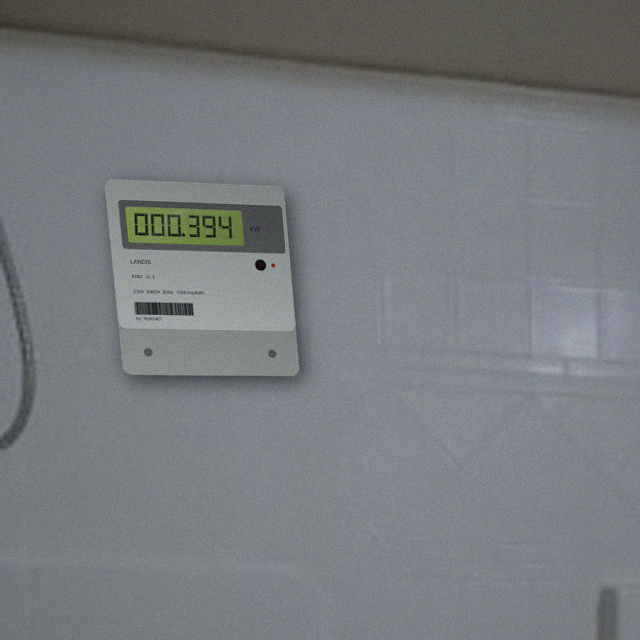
value=0.394 unit=kW
